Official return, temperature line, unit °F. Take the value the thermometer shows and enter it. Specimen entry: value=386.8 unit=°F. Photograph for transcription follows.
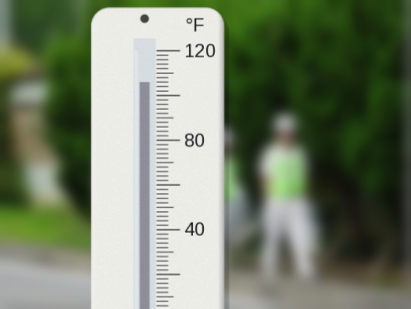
value=106 unit=°F
